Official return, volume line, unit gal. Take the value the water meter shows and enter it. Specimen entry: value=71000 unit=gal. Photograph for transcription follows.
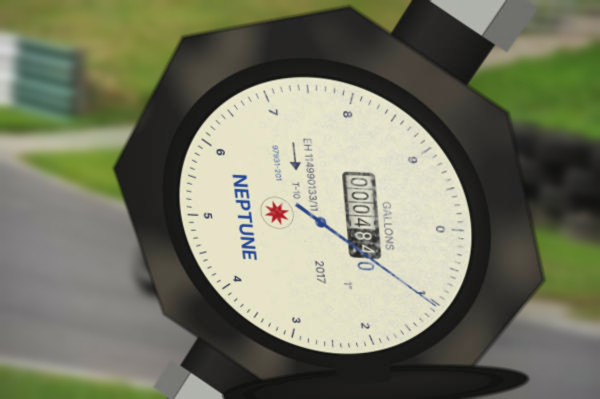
value=4841.0 unit=gal
